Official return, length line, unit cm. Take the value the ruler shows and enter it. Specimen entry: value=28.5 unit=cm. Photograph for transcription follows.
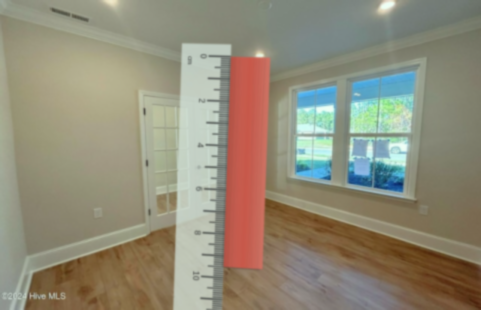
value=9.5 unit=cm
